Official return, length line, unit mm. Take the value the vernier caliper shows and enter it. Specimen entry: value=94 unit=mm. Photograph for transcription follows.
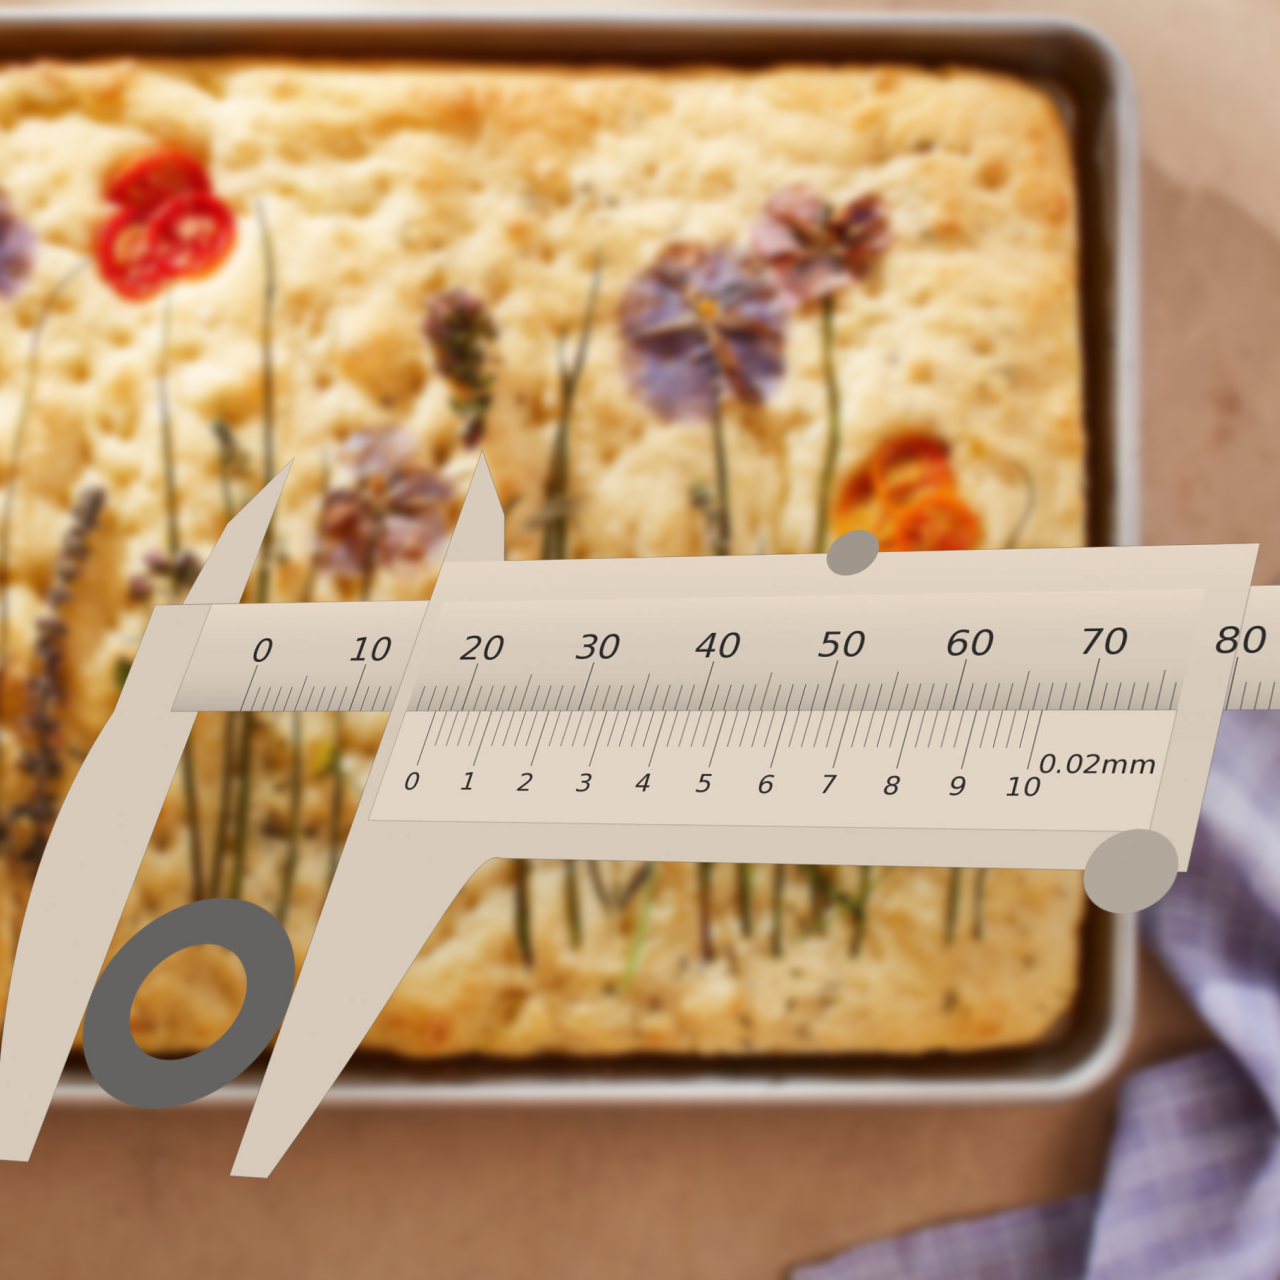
value=17.7 unit=mm
